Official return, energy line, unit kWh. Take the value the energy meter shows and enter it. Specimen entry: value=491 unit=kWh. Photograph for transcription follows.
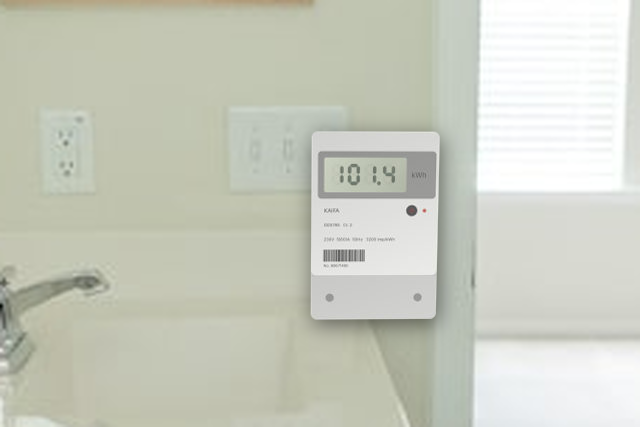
value=101.4 unit=kWh
